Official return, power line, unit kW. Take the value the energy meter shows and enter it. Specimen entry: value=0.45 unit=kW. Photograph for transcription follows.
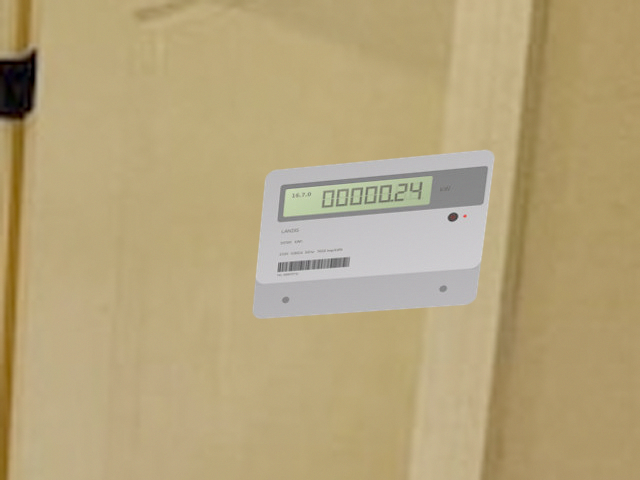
value=0.24 unit=kW
